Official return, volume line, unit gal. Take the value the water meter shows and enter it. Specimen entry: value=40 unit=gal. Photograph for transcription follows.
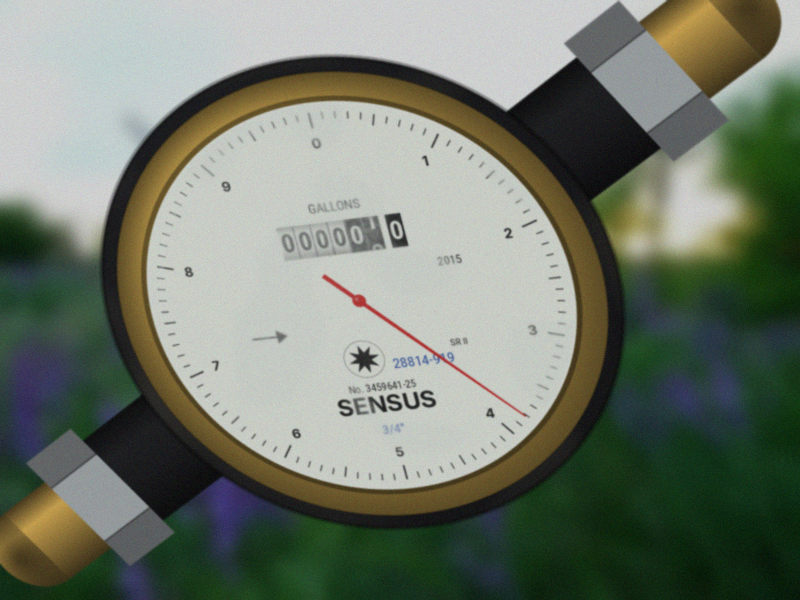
value=13.8 unit=gal
